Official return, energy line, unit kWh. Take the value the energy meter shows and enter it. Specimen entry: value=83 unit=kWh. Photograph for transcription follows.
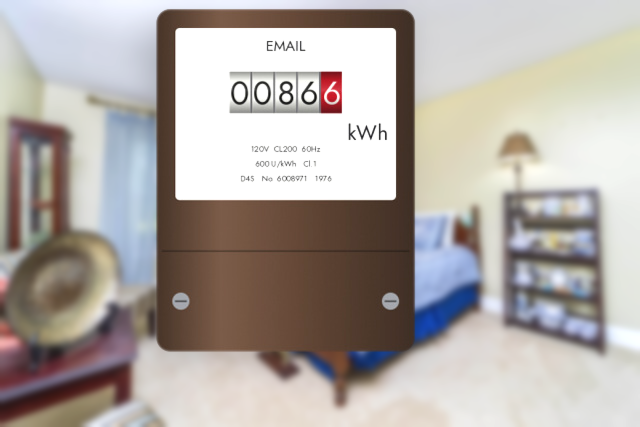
value=86.6 unit=kWh
